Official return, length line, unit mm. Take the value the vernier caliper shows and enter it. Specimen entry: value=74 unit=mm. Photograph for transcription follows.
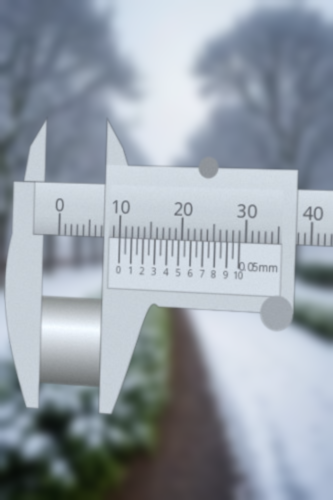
value=10.0 unit=mm
